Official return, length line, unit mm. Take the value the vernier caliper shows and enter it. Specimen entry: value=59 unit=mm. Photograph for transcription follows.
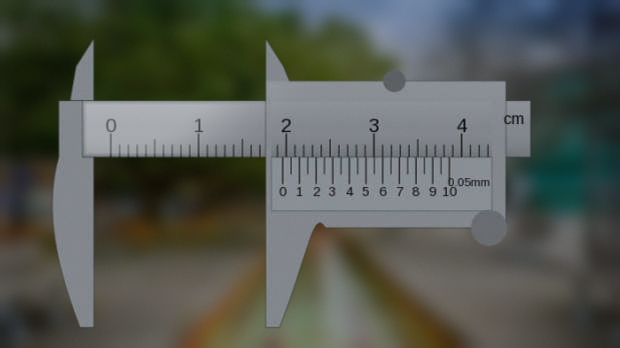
value=19.6 unit=mm
